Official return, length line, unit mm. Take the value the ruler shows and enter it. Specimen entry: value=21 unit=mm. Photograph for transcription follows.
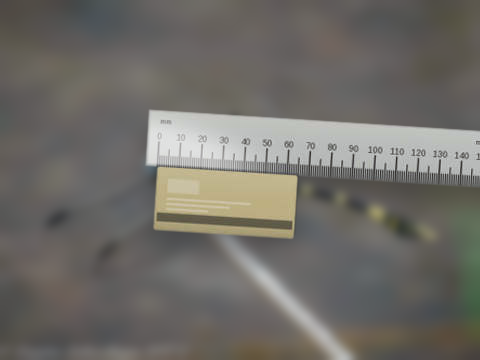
value=65 unit=mm
